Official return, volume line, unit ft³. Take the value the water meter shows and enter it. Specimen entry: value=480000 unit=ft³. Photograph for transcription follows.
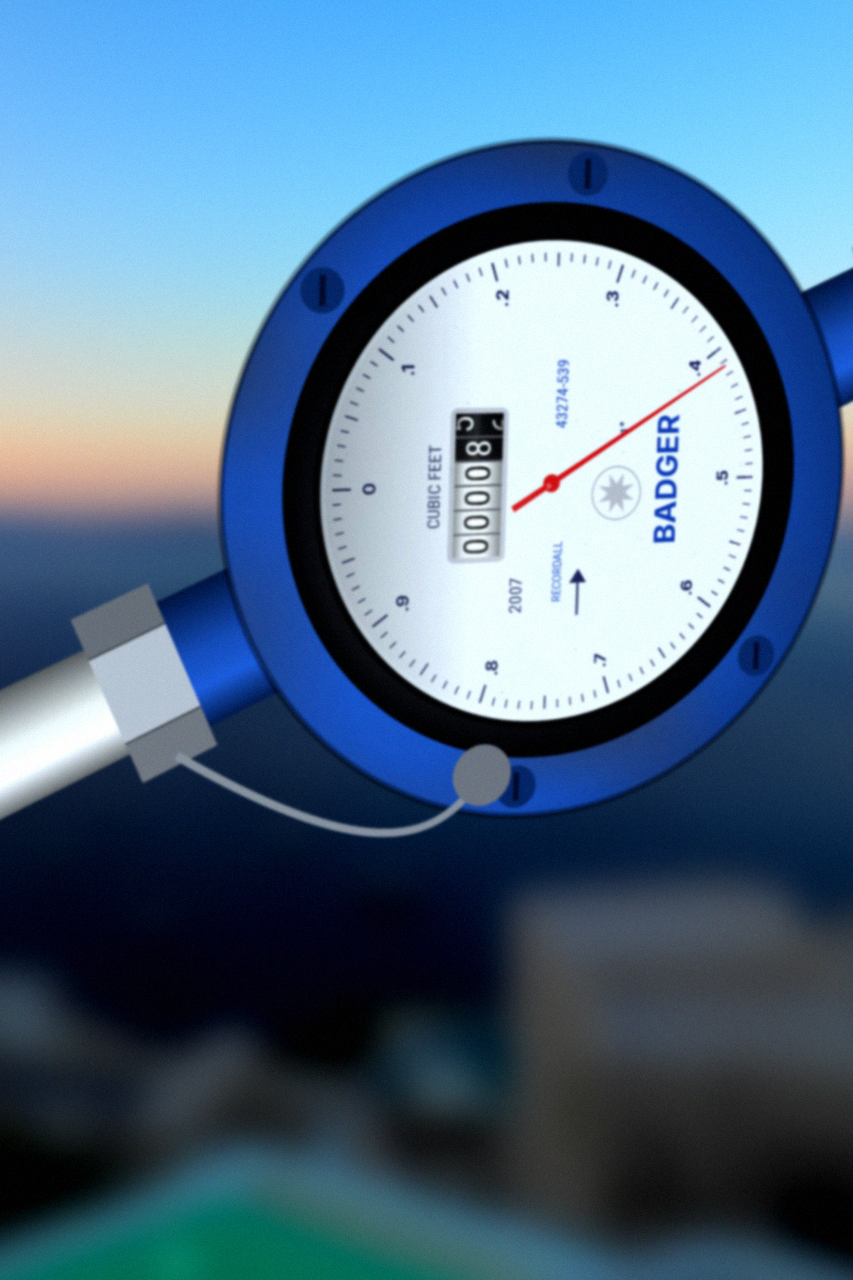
value=85.41 unit=ft³
